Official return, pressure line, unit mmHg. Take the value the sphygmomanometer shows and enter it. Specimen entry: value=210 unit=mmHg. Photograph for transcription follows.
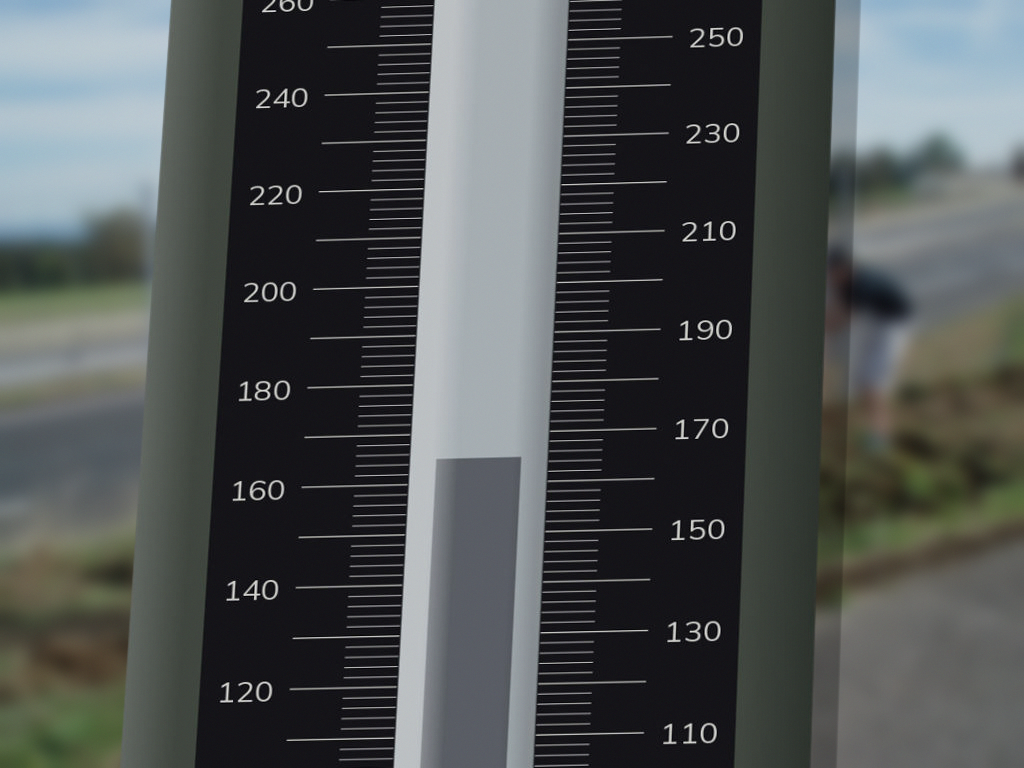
value=165 unit=mmHg
